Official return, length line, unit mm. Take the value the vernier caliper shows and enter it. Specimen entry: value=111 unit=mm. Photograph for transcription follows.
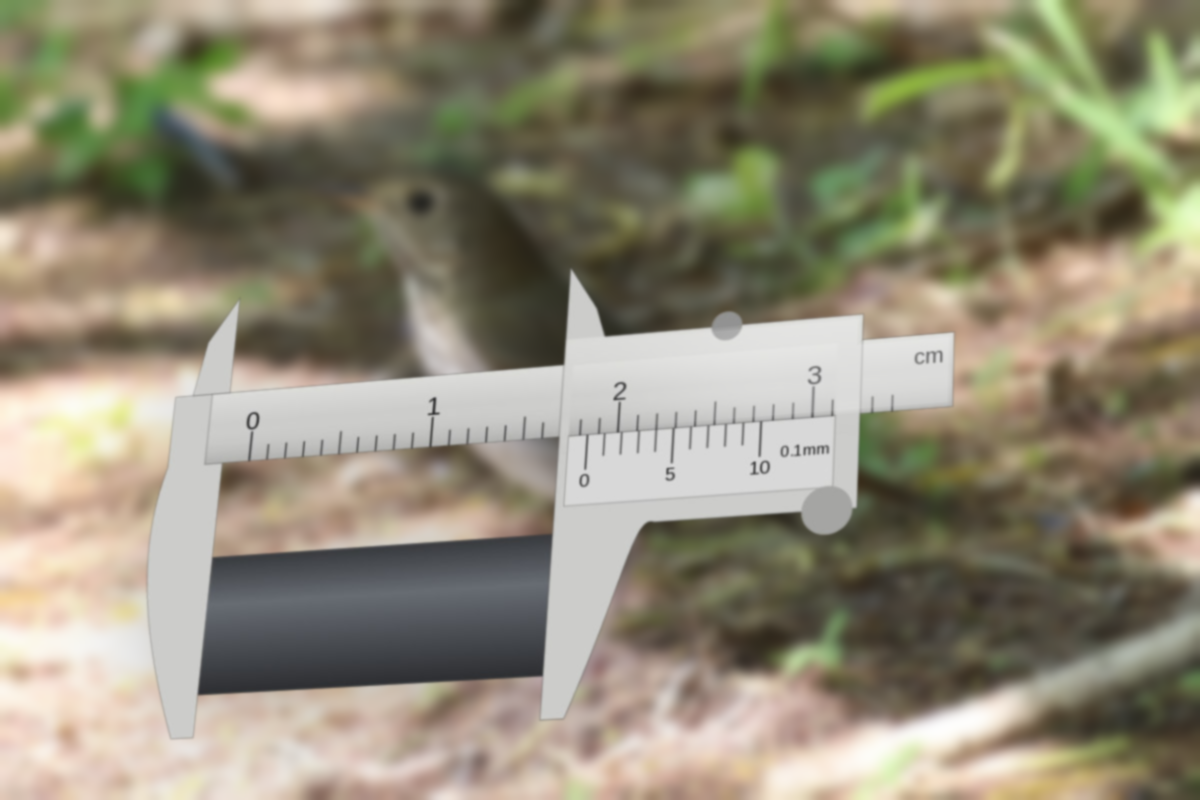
value=18.4 unit=mm
